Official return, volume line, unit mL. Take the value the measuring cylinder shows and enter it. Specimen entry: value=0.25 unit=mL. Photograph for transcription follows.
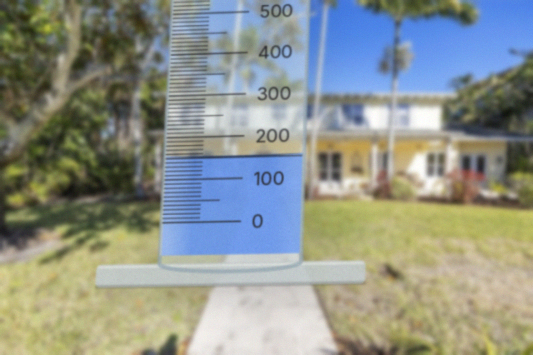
value=150 unit=mL
